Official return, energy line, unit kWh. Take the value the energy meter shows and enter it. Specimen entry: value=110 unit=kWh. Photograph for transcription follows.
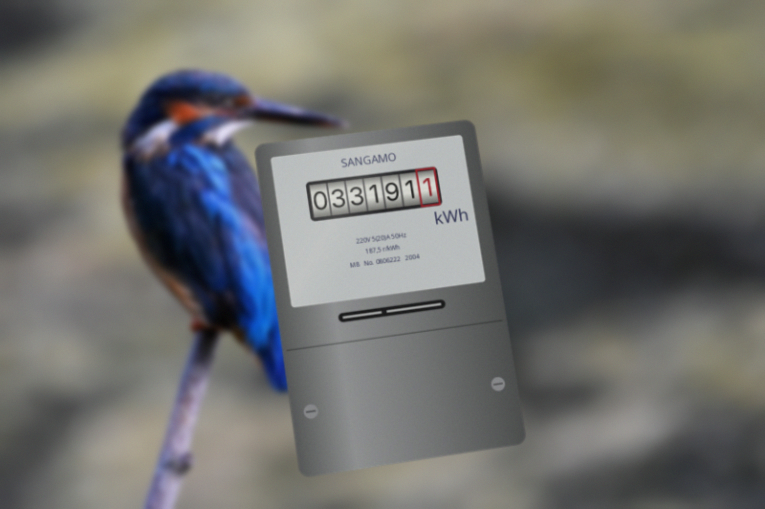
value=33191.1 unit=kWh
